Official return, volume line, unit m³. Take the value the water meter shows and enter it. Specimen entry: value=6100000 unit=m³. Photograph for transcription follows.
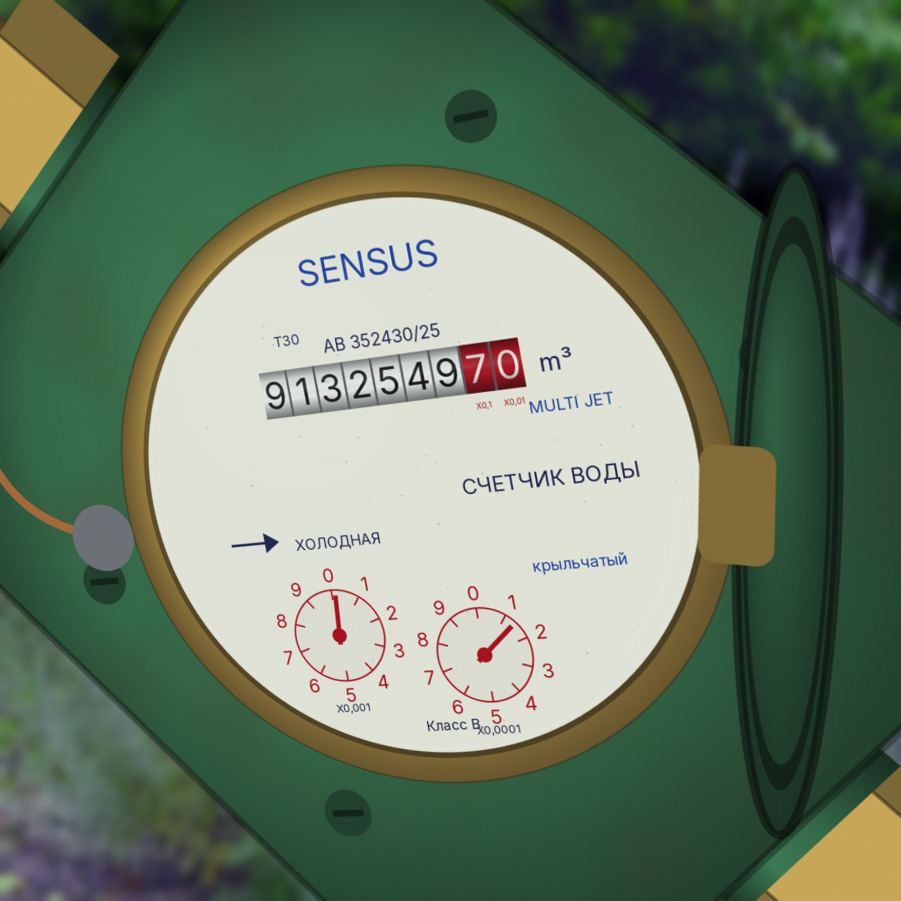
value=9132549.7001 unit=m³
